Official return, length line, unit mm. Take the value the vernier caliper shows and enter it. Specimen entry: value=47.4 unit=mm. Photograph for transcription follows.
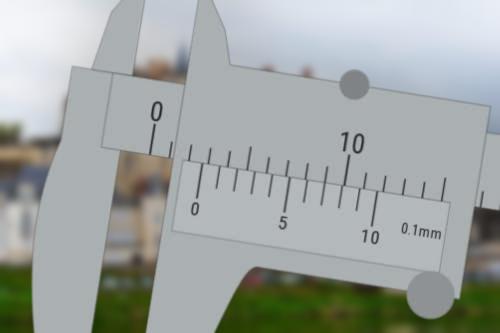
value=2.7 unit=mm
